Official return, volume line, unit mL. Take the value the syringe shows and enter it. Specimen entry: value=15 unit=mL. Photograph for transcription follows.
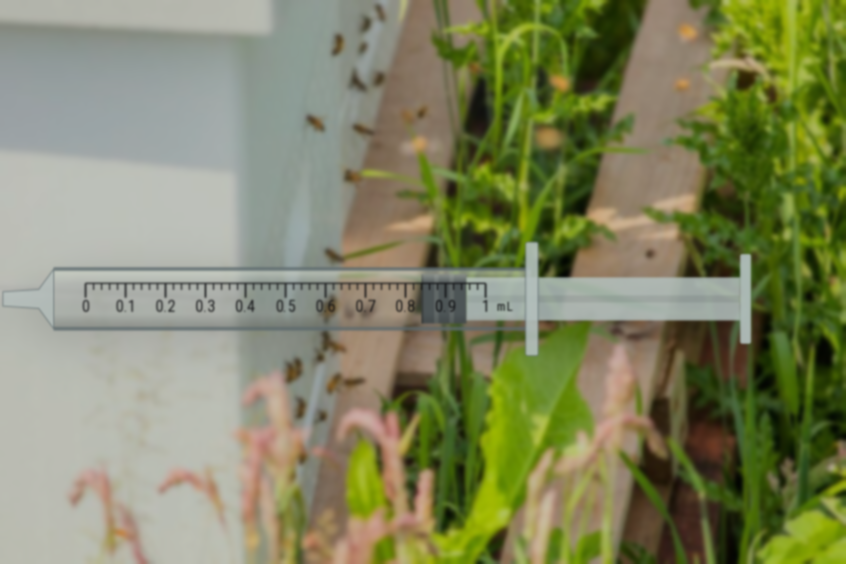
value=0.84 unit=mL
